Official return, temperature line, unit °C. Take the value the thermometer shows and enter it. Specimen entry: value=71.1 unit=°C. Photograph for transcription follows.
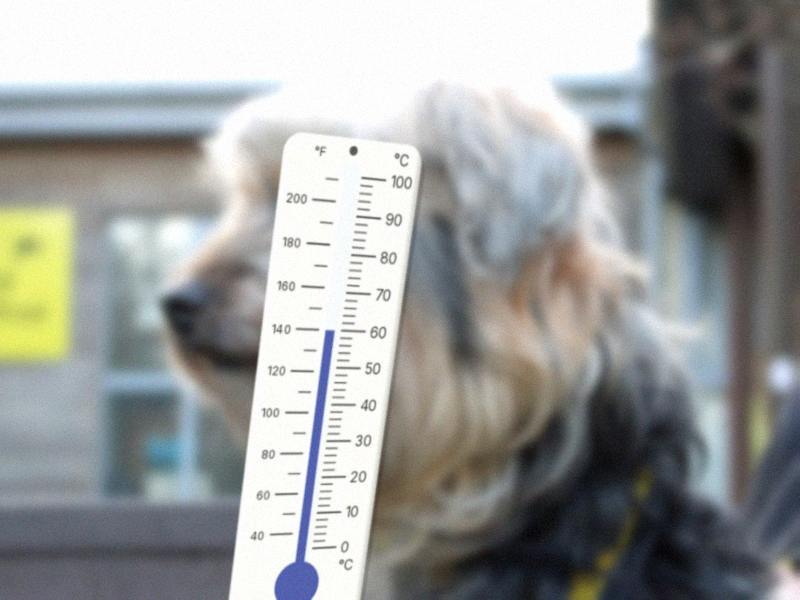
value=60 unit=°C
